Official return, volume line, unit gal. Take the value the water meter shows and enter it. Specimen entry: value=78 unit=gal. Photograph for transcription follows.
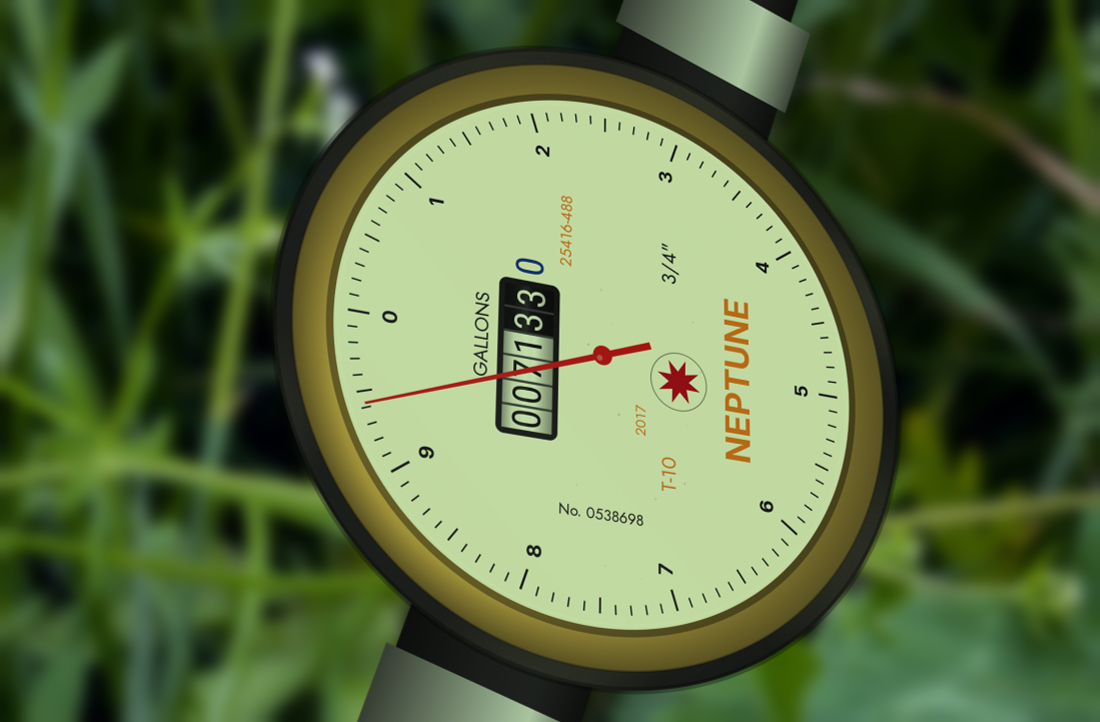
value=71329.4 unit=gal
